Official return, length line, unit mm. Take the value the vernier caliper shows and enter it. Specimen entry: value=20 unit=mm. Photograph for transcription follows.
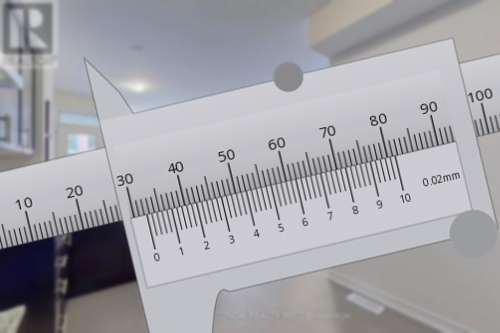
value=32.5 unit=mm
